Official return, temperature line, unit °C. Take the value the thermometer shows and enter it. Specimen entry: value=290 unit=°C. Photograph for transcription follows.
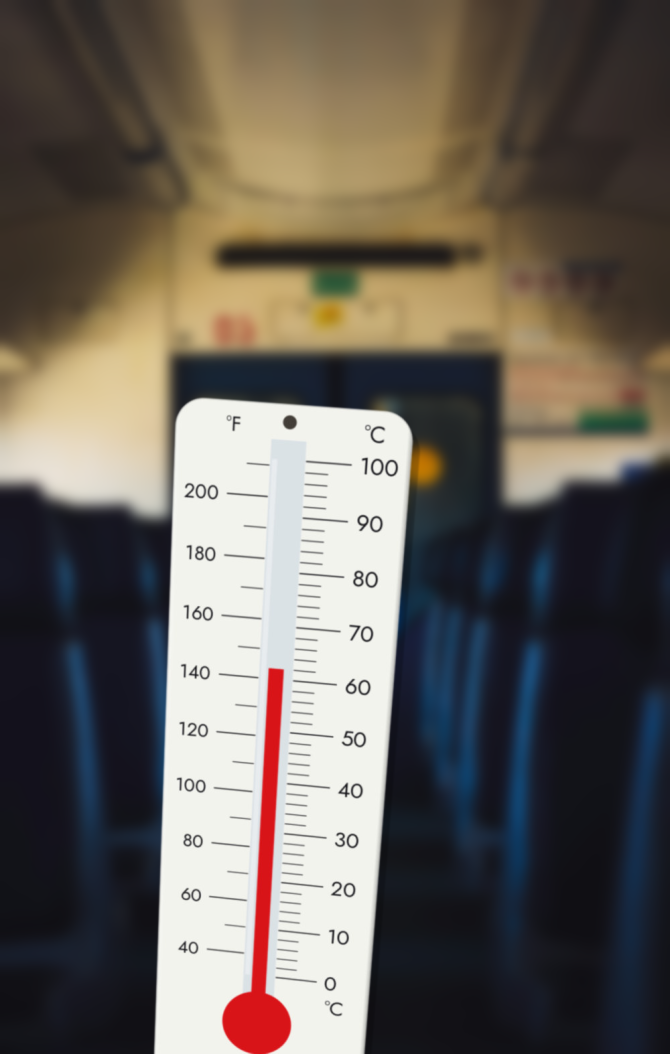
value=62 unit=°C
